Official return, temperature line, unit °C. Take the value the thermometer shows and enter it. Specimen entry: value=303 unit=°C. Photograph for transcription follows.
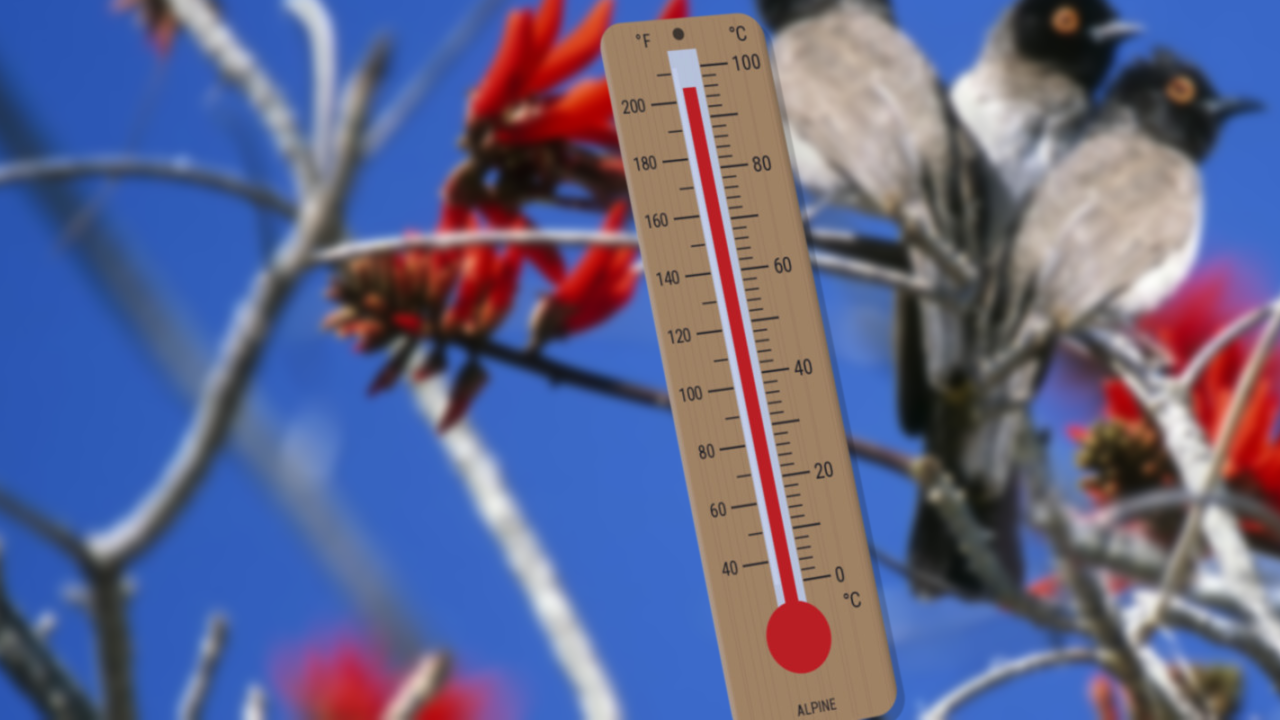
value=96 unit=°C
